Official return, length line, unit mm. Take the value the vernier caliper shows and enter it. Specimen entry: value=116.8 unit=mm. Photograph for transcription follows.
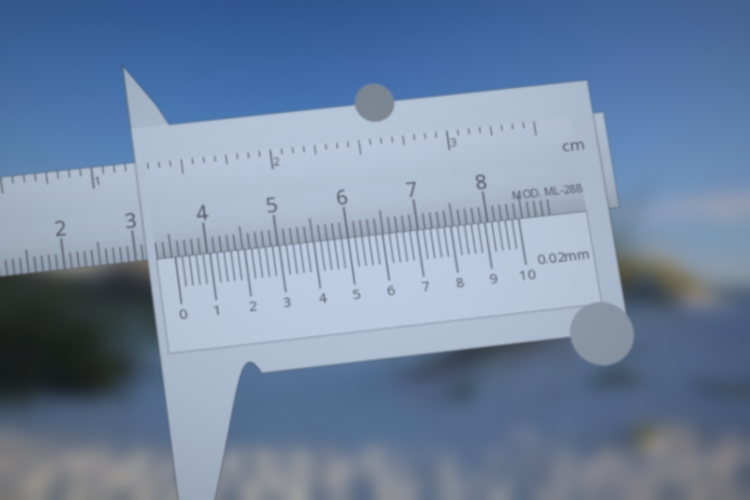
value=35.5 unit=mm
